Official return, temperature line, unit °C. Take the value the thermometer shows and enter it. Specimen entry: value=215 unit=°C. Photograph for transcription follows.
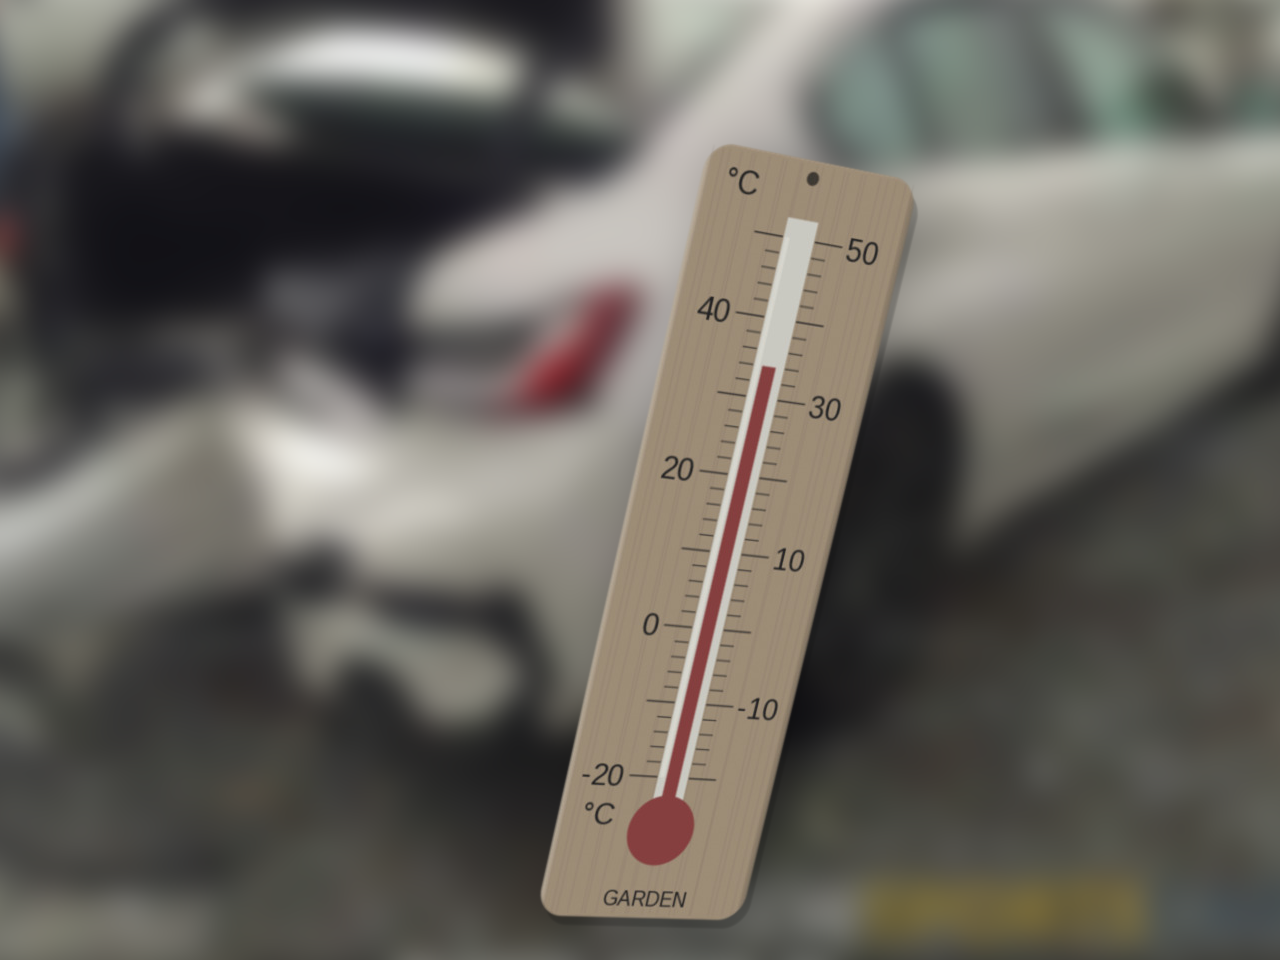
value=34 unit=°C
